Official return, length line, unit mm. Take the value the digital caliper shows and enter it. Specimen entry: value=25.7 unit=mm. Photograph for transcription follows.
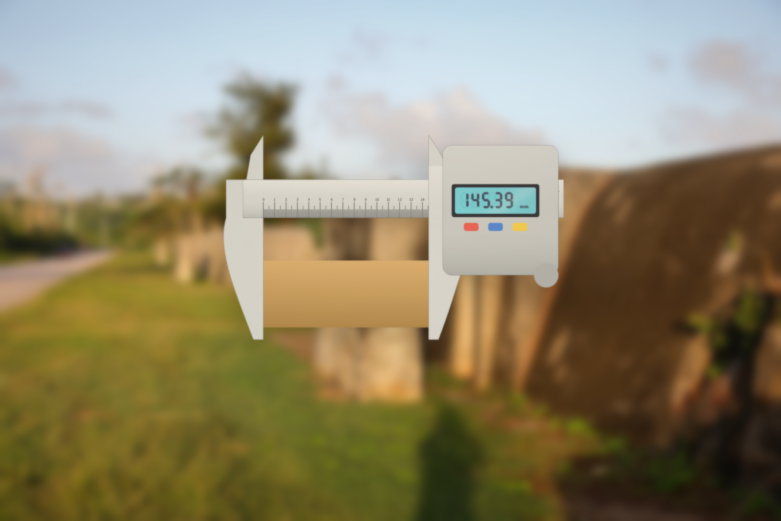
value=145.39 unit=mm
